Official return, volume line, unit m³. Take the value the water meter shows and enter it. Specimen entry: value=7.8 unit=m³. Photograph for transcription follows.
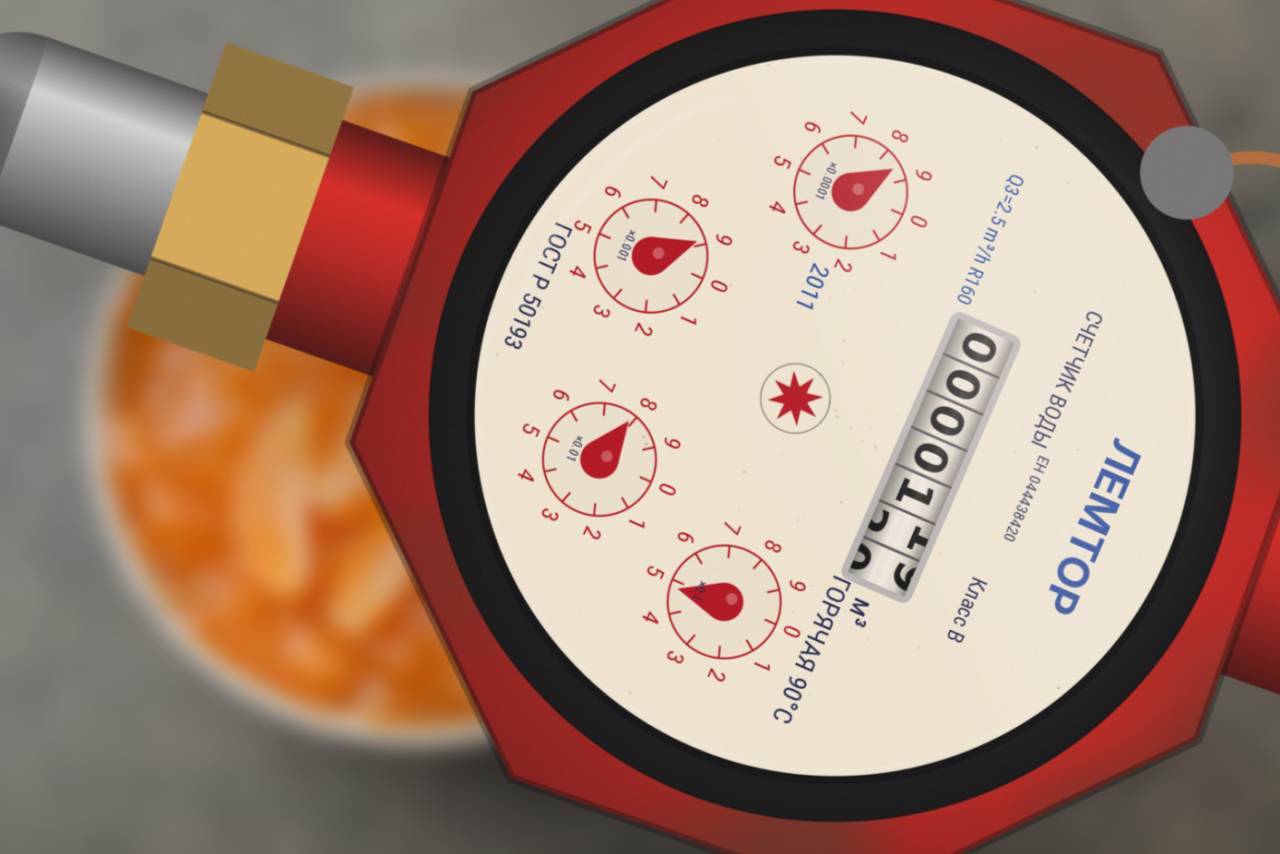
value=119.4788 unit=m³
